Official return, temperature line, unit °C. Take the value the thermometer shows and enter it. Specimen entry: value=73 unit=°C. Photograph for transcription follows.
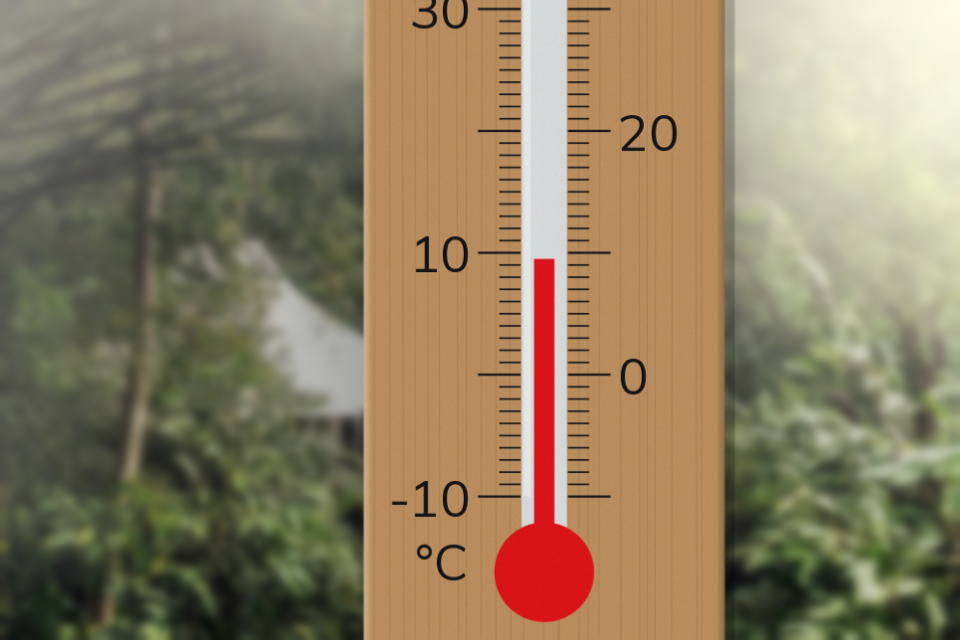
value=9.5 unit=°C
